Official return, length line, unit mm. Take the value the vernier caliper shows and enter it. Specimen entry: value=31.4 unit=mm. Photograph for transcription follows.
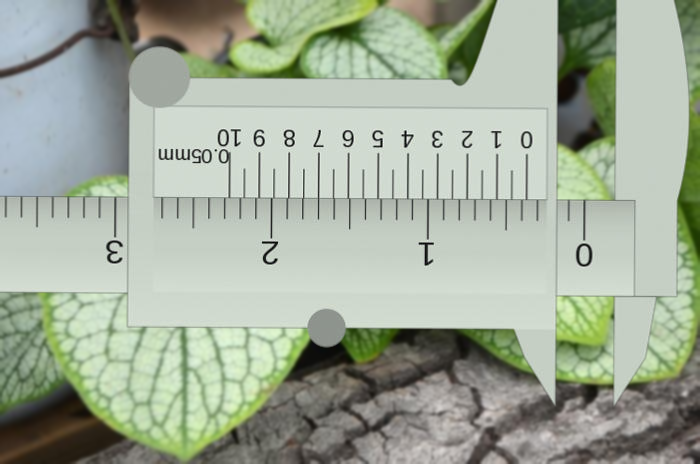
value=3.7 unit=mm
